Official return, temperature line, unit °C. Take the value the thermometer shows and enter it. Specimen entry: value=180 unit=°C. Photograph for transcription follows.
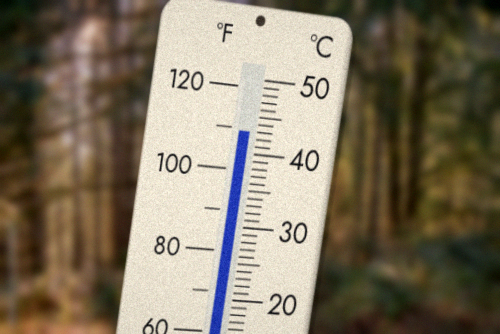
value=43 unit=°C
